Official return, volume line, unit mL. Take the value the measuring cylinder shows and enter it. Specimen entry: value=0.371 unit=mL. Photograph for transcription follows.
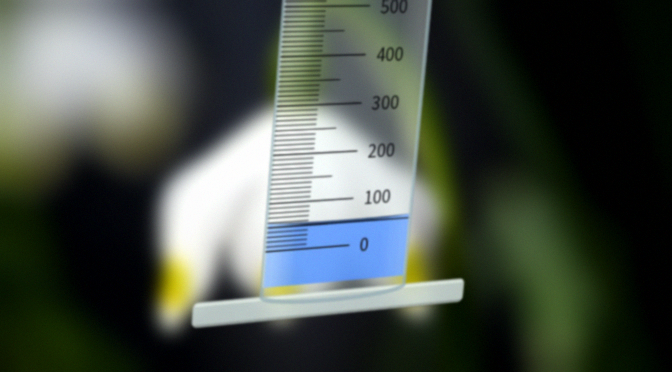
value=50 unit=mL
